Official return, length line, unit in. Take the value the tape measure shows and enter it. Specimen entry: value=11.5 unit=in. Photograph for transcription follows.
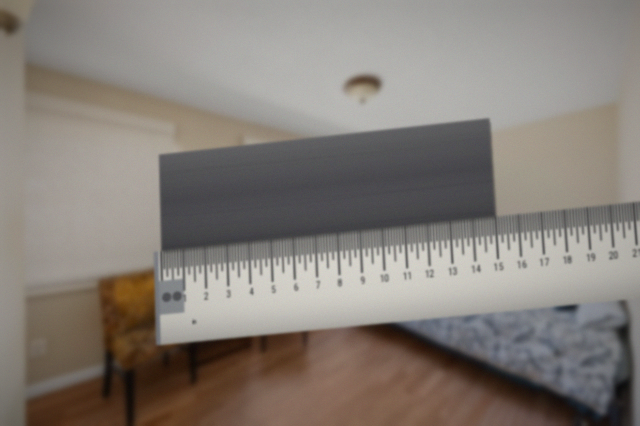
value=15 unit=in
